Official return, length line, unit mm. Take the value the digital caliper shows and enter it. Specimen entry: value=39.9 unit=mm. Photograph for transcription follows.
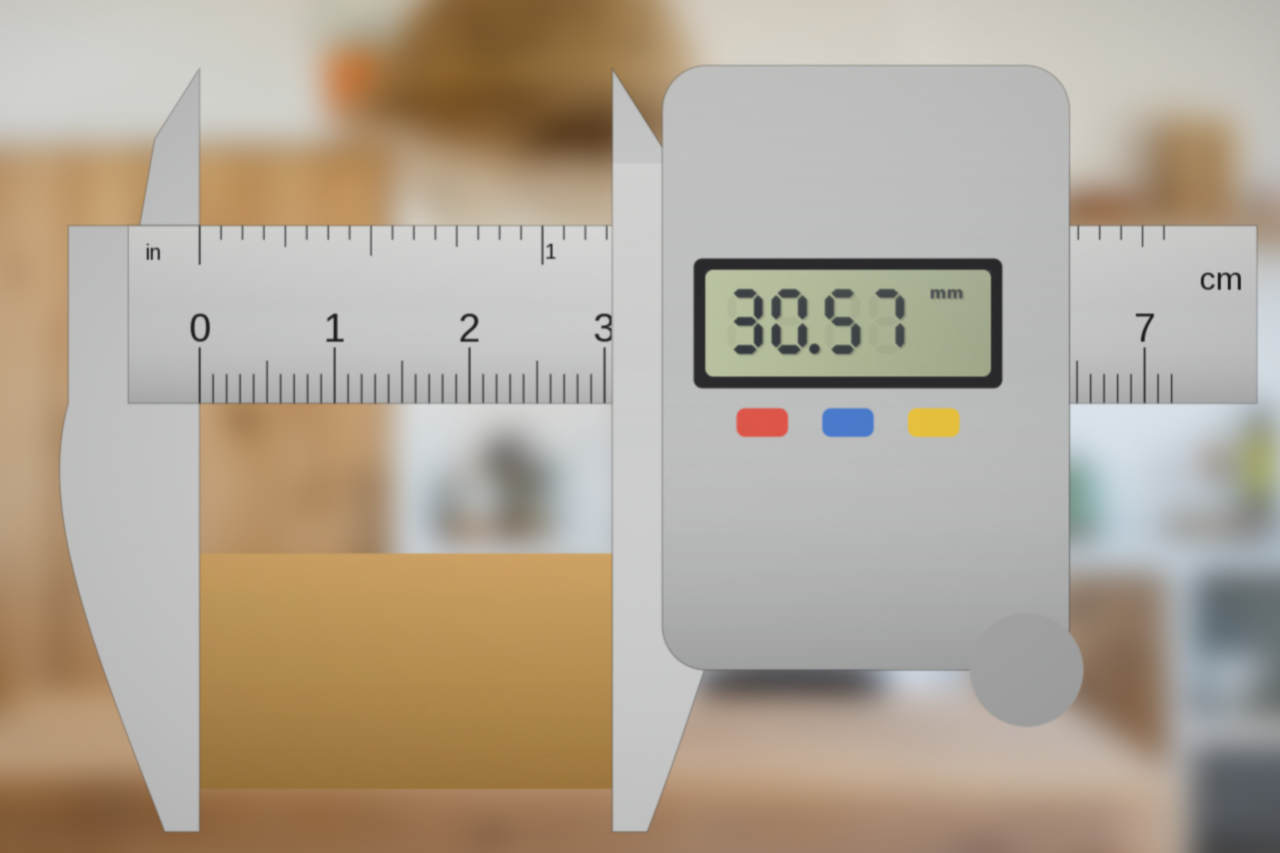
value=30.57 unit=mm
